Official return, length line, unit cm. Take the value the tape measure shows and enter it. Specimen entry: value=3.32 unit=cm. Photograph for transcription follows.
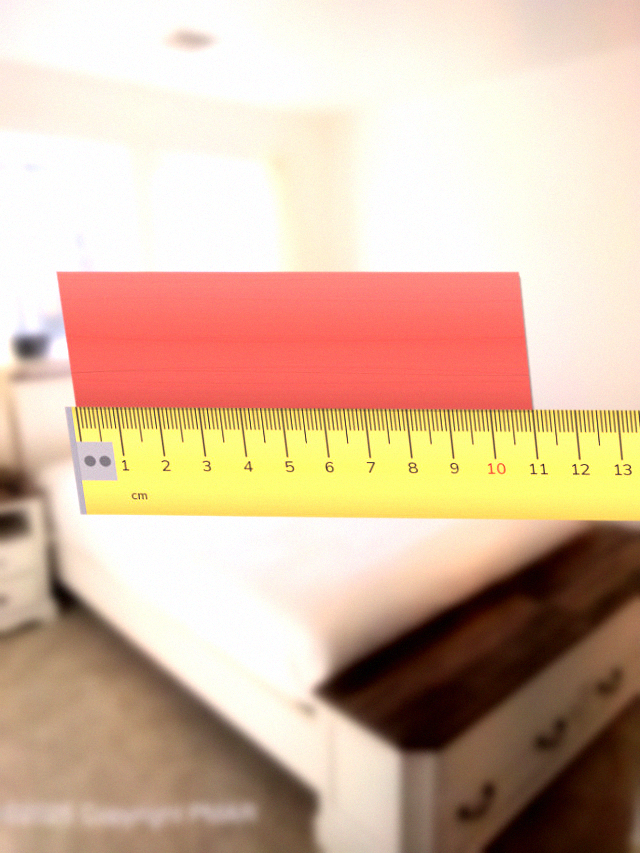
value=11 unit=cm
